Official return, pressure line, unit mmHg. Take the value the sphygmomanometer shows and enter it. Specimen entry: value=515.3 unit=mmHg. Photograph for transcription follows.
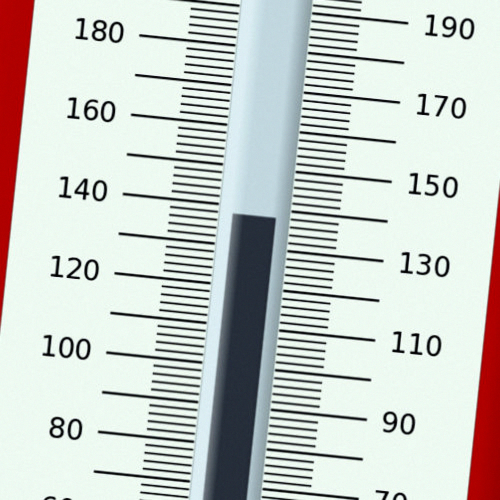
value=138 unit=mmHg
